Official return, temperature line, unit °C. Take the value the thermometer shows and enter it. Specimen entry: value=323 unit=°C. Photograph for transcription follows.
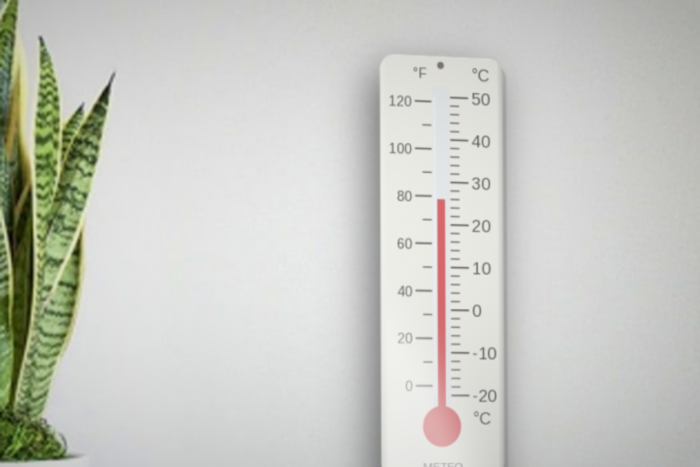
value=26 unit=°C
